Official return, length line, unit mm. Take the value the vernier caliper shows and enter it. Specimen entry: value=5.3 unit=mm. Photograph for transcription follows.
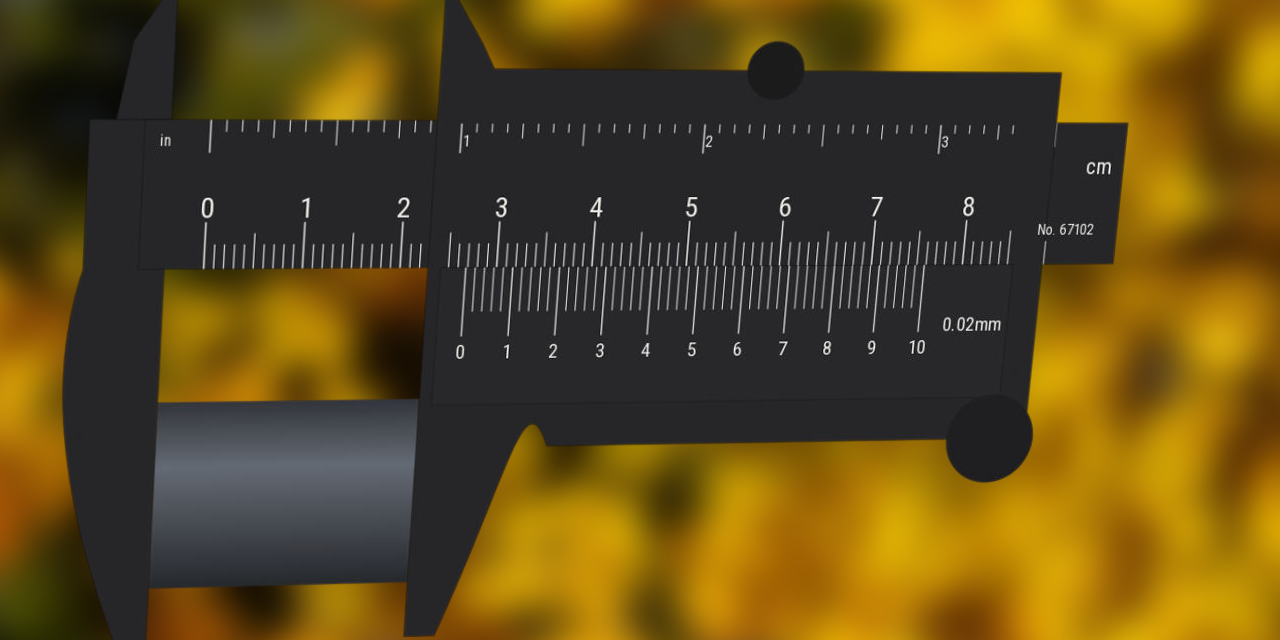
value=26.8 unit=mm
